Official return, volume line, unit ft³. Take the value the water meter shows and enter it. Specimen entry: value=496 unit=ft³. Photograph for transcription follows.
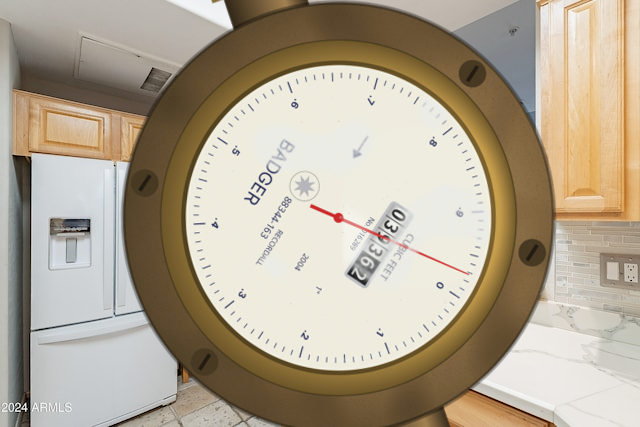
value=39361.97 unit=ft³
